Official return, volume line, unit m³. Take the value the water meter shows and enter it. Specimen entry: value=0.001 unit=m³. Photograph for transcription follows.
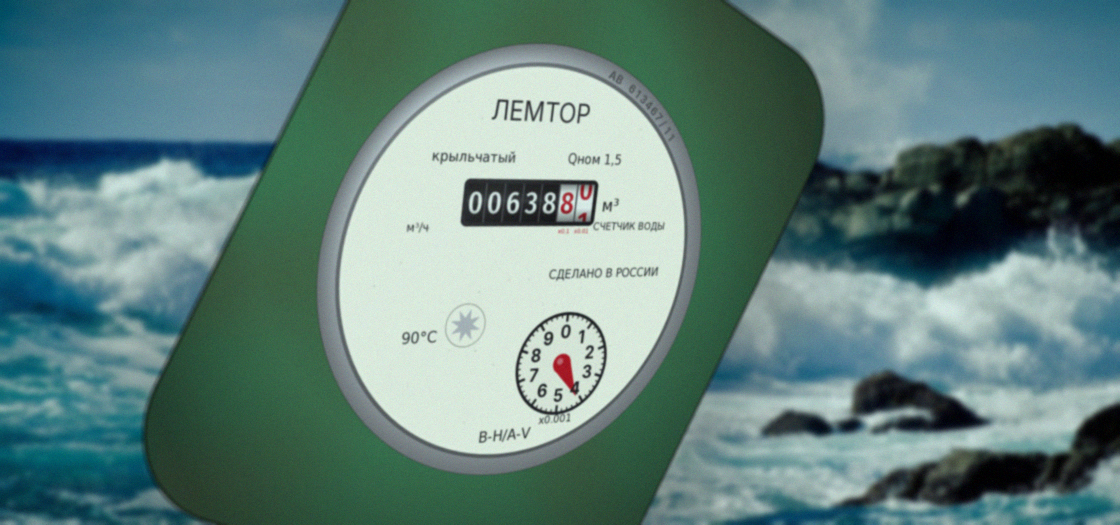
value=638.804 unit=m³
